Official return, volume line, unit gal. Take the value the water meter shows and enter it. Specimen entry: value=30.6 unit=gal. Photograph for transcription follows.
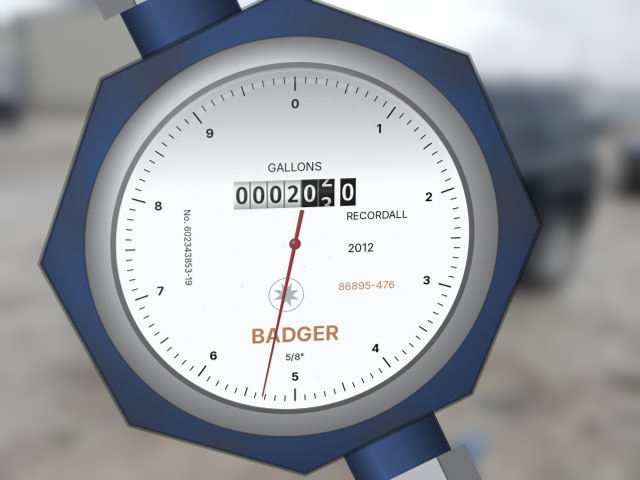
value=2025.3 unit=gal
